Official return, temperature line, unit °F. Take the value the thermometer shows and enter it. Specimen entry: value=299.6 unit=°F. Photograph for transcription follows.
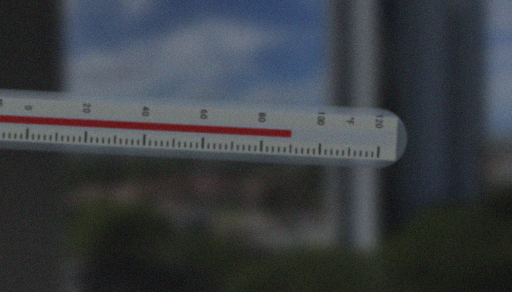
value=90 unit=°F
